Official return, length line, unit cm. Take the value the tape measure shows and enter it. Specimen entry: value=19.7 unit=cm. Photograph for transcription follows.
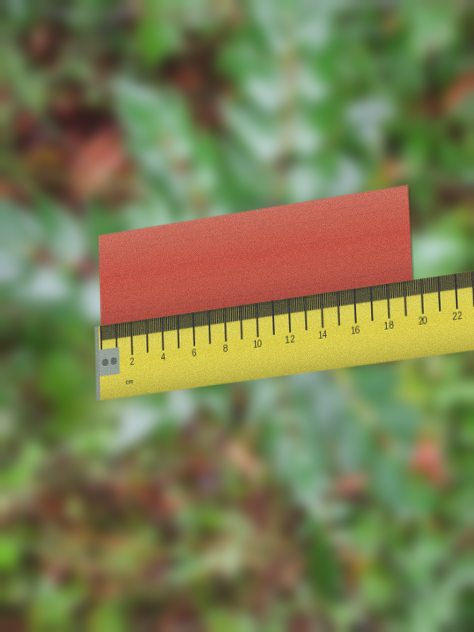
value=19.5 unit=cm
